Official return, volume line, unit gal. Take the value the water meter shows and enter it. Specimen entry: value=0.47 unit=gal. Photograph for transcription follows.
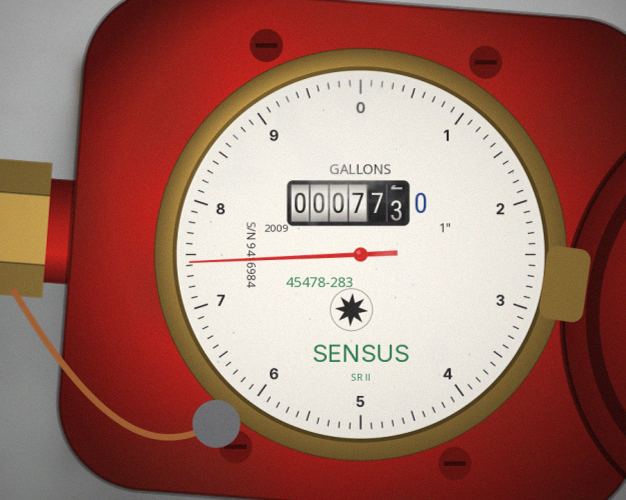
value=7727.4 unit=gal
